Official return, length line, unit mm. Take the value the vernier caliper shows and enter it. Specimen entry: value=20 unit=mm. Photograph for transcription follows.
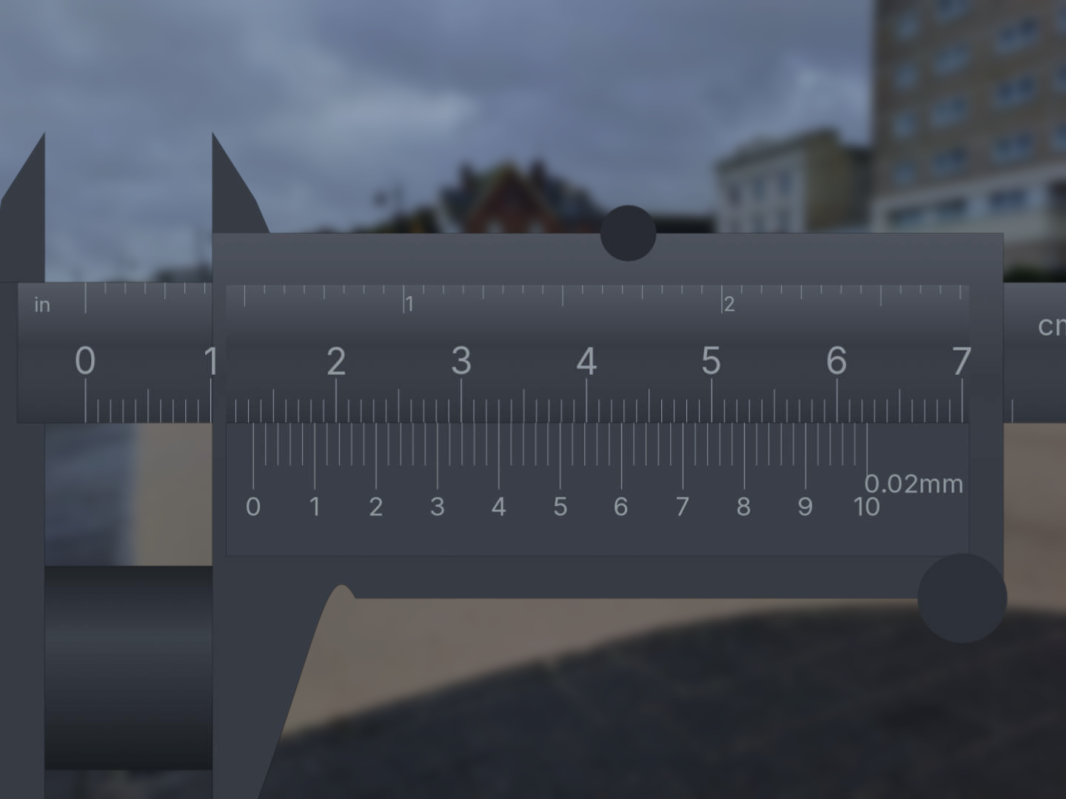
value=13.4 unit=mm
